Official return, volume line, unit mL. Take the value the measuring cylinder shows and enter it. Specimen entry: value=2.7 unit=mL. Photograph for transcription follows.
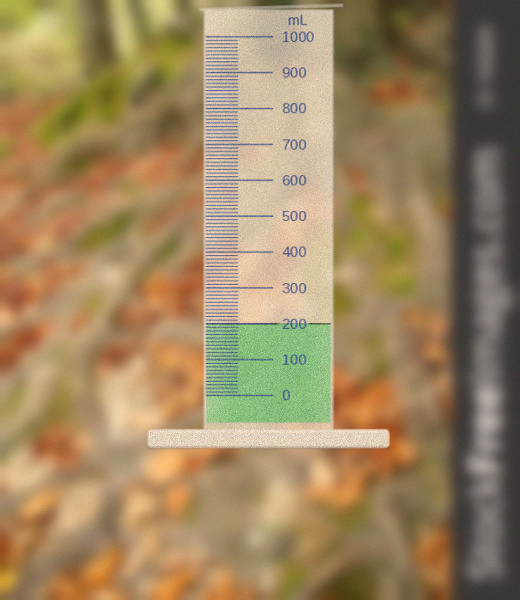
value=200 unit=mL
